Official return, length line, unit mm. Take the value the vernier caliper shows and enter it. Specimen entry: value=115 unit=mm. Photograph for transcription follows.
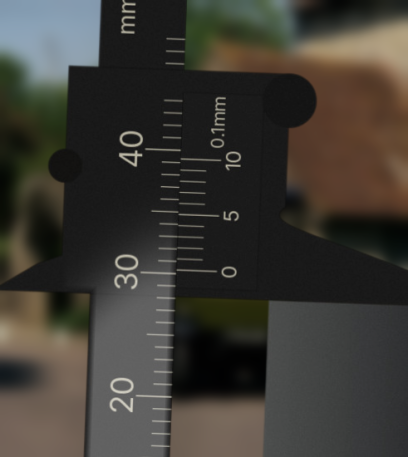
value=30.3 unit=mm
